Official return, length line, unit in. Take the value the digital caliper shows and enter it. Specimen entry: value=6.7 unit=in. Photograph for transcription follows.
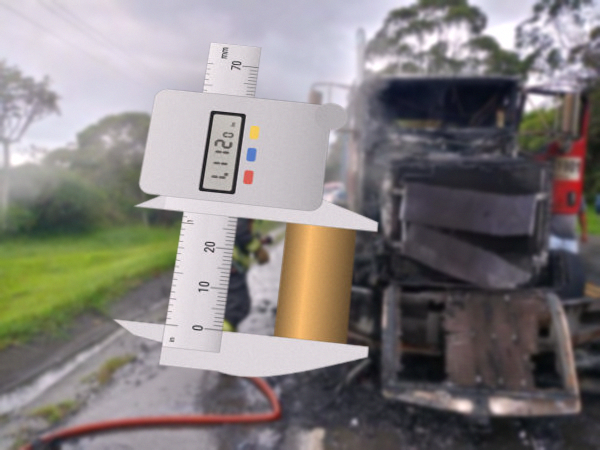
value=1.1120 unit=in
